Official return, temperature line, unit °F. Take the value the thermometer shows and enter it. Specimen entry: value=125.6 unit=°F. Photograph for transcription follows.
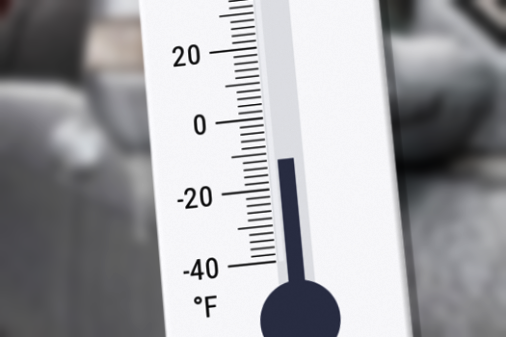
value=-12 unit=°F
